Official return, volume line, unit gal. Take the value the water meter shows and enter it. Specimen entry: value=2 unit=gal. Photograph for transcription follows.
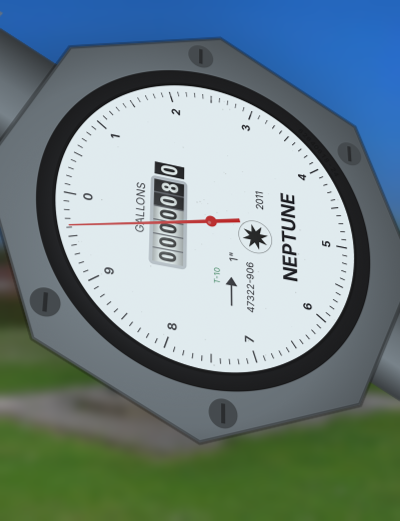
value=79.6 unit=gal
